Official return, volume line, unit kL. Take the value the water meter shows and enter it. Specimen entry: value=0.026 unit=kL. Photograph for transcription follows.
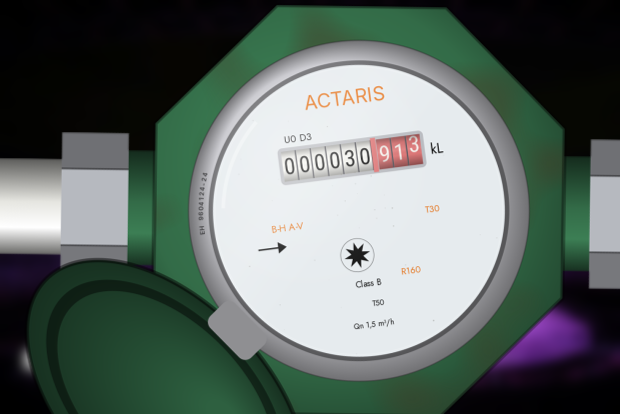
value=30.913 unit=kL
